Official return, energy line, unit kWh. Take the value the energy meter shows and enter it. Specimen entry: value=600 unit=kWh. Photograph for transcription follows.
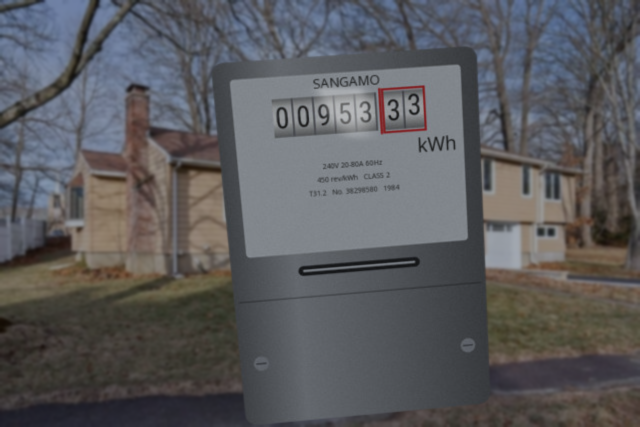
value=953.33 unit=kWh
